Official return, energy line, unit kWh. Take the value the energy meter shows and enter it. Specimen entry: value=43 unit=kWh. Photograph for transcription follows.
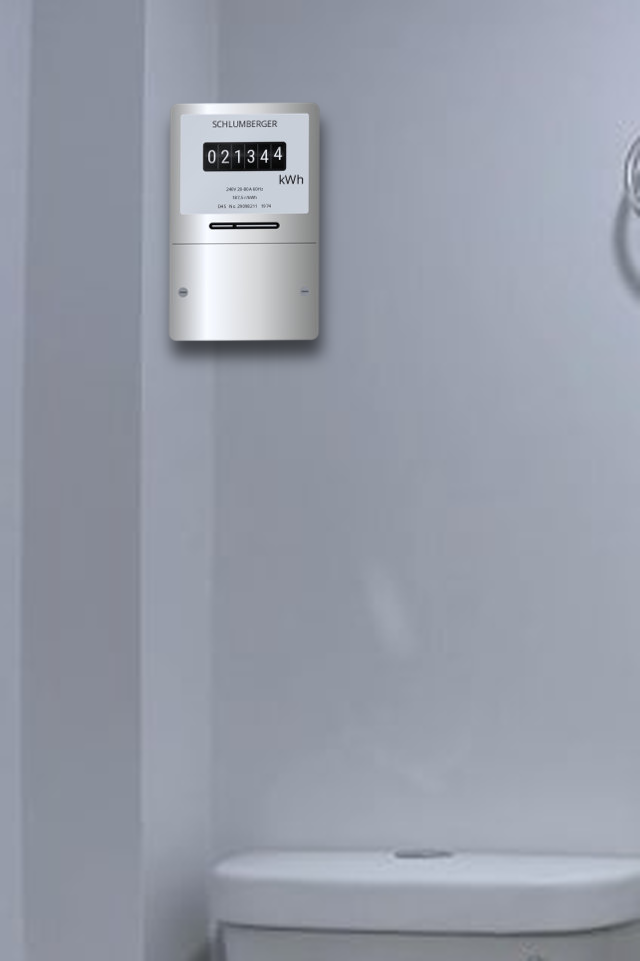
value=21344 unit=kWh
